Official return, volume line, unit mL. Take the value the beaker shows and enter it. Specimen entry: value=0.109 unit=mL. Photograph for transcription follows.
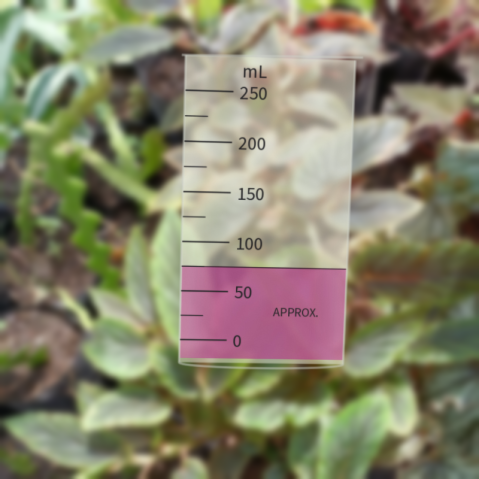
value=75 unit=mL
